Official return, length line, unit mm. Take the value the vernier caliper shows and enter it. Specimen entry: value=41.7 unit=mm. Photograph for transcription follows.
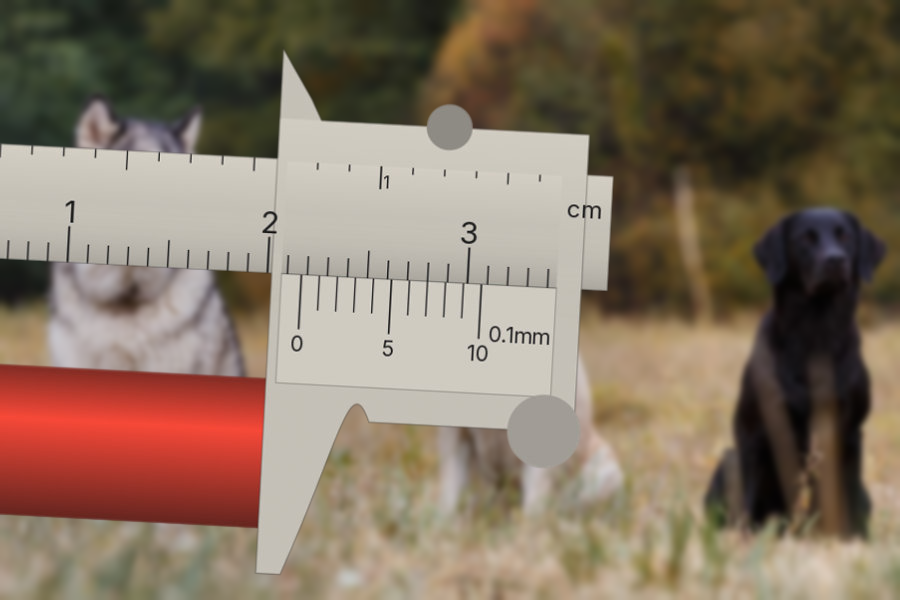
value=21.7 unit=mm
